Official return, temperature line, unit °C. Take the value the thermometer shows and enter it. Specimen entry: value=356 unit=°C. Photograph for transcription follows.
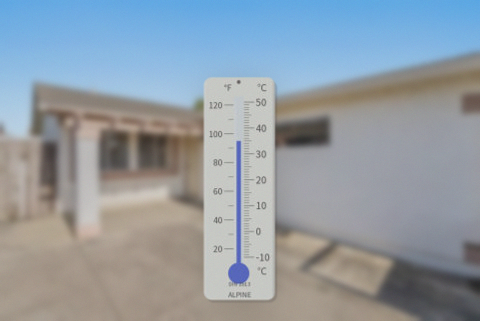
value=35 unit=°C
